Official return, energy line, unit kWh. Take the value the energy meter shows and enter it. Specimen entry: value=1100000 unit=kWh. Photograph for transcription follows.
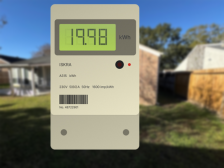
value=19.98 unit=kWh
